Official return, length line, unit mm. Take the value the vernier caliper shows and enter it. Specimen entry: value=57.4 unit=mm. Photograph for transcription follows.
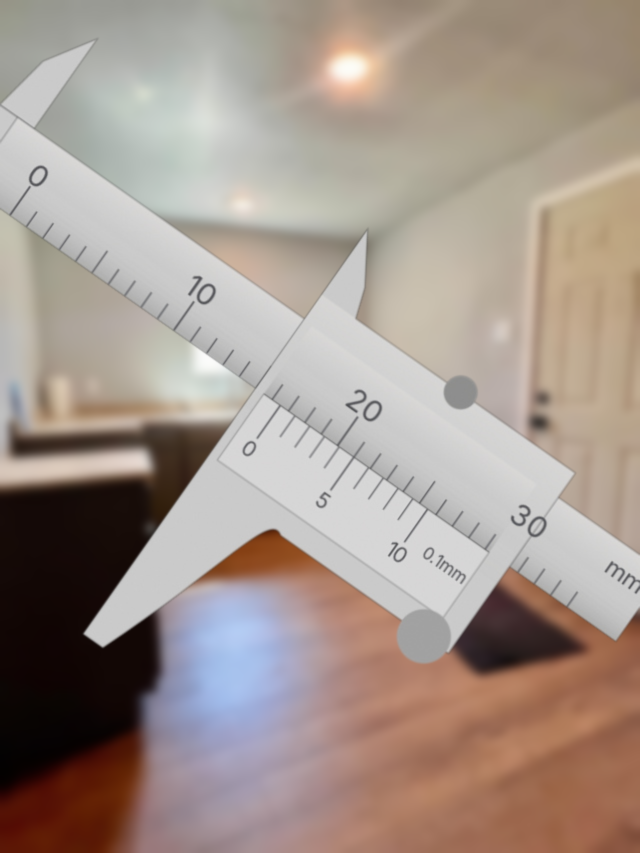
value=16.5 unit=mm
